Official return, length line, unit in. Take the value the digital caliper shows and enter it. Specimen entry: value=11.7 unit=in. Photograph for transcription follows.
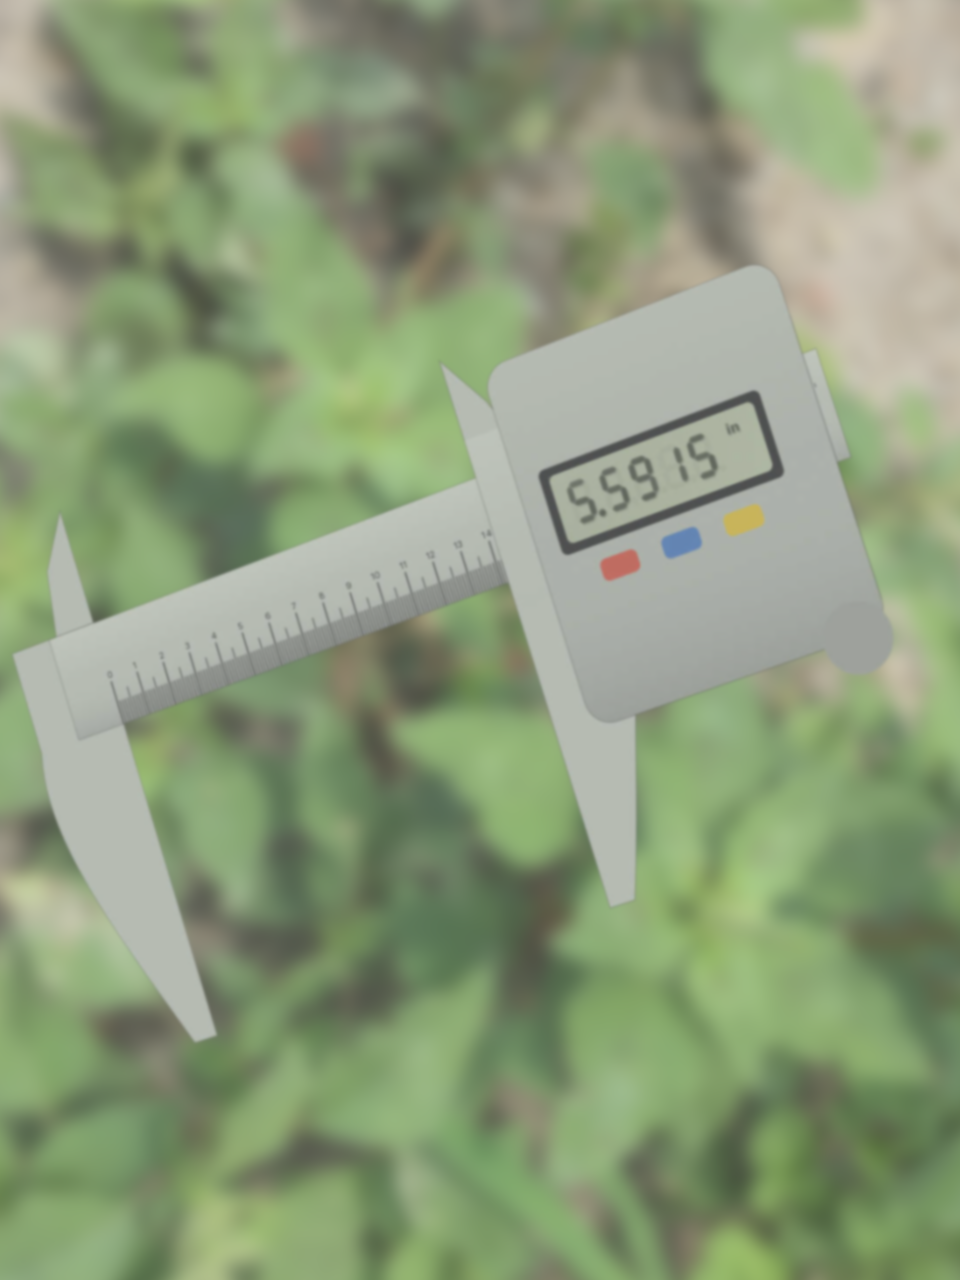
value=5.5915 unit=in
